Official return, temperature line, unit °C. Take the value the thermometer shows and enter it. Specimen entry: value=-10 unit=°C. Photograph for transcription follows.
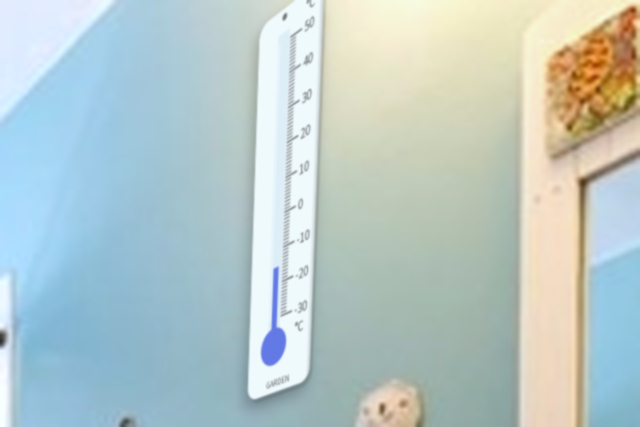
value=-15 unit=°C
